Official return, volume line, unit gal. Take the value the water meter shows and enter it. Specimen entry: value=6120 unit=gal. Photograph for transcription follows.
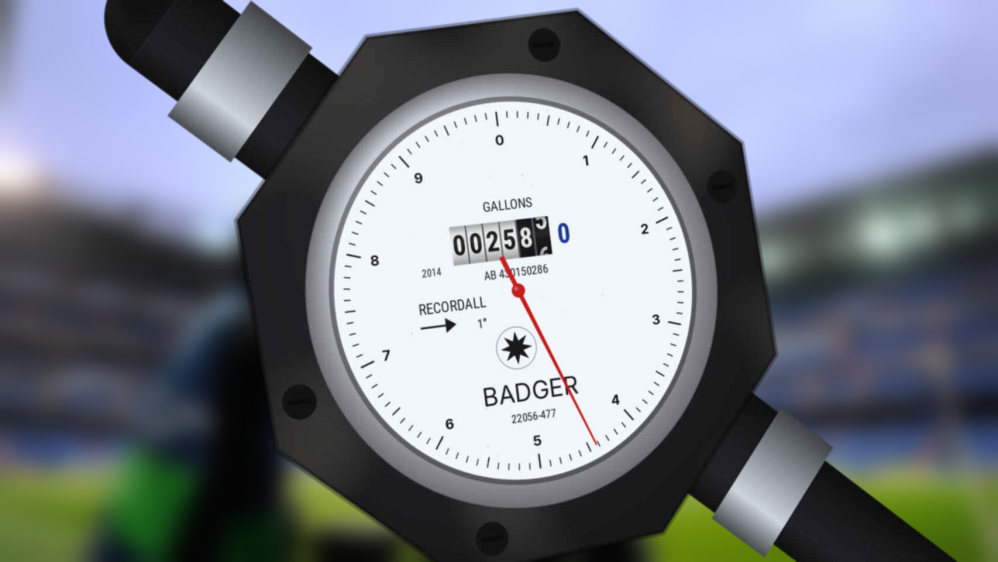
value=25854.4 unit=gal
